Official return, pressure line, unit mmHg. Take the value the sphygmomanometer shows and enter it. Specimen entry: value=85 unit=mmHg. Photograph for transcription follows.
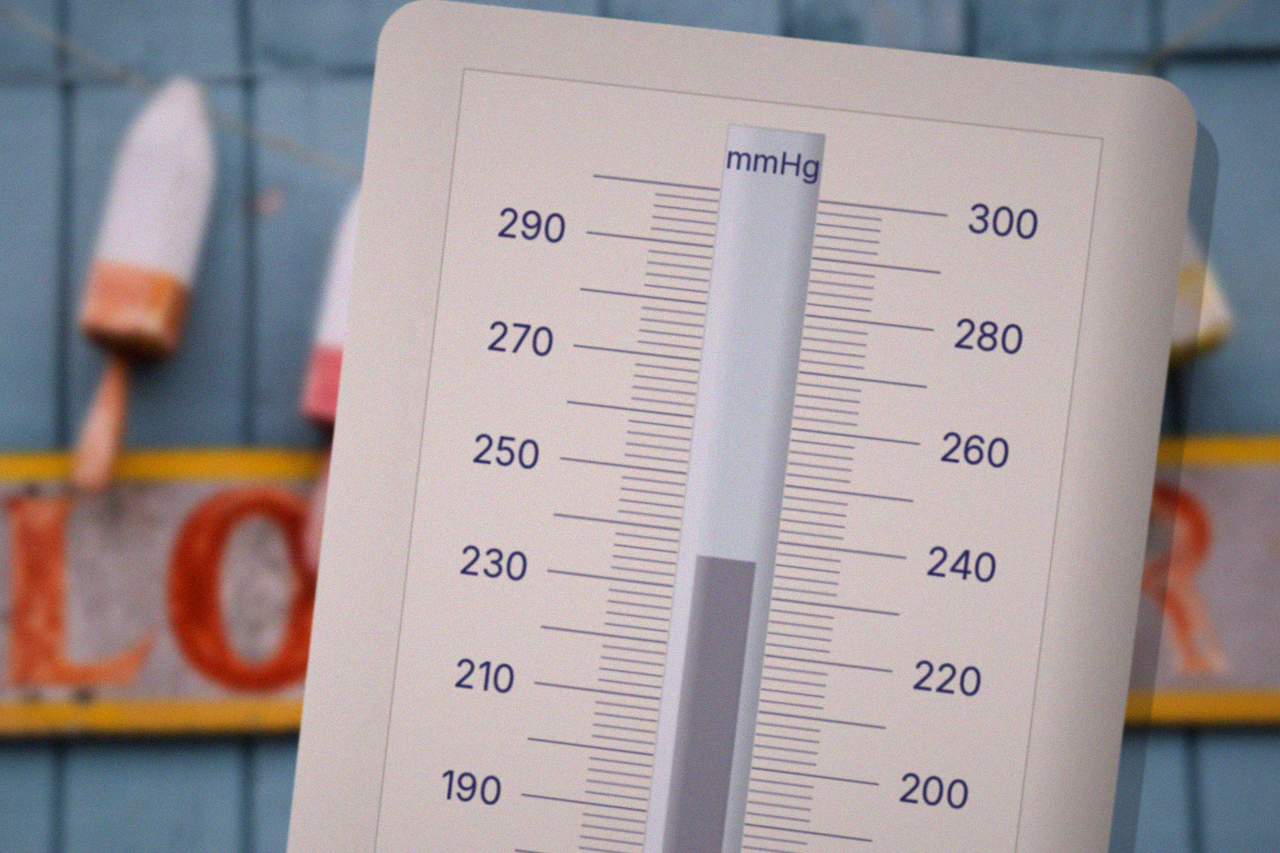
value=236 unit=mmHg
